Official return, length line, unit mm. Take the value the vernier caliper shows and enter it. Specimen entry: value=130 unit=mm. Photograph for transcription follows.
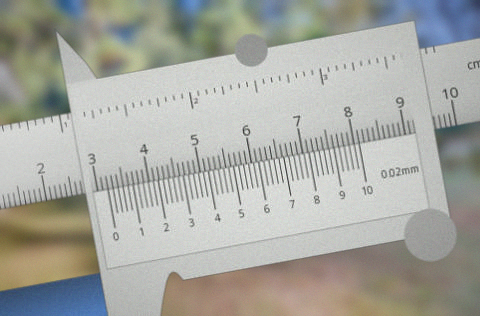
value=32.0 unit=mm
